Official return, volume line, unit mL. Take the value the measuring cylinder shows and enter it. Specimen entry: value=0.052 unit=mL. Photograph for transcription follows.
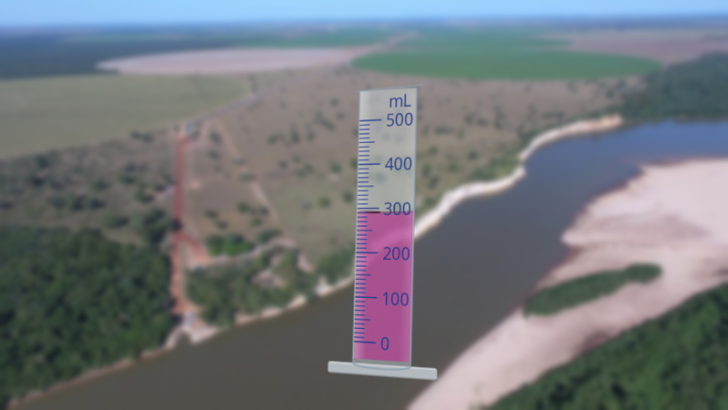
value=290 unit=mL
